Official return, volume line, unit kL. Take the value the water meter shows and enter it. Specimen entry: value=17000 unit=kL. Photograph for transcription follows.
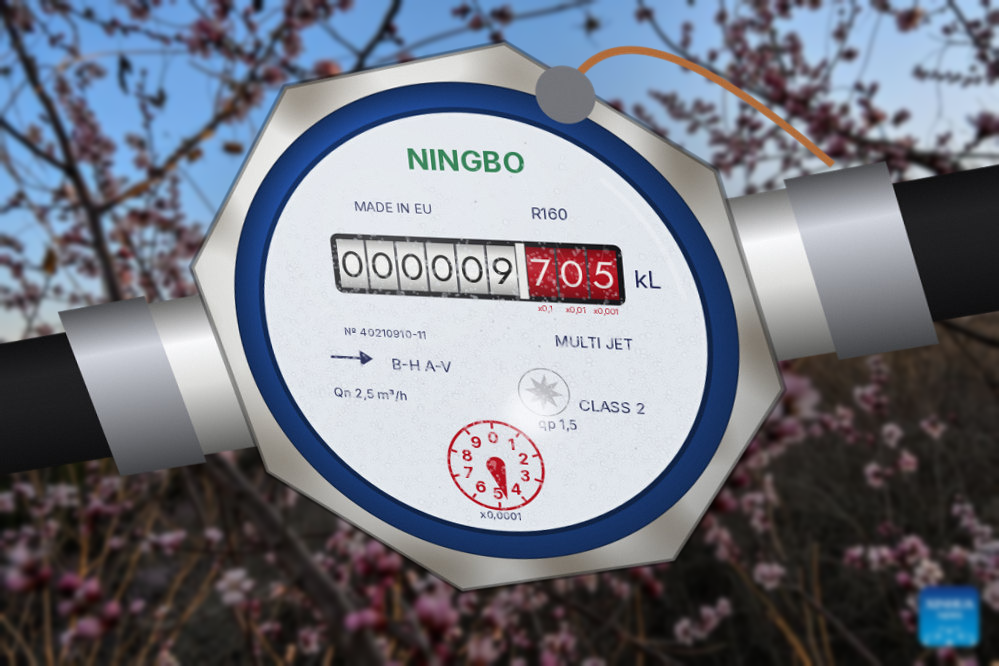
value=9.7054 unit=kL
